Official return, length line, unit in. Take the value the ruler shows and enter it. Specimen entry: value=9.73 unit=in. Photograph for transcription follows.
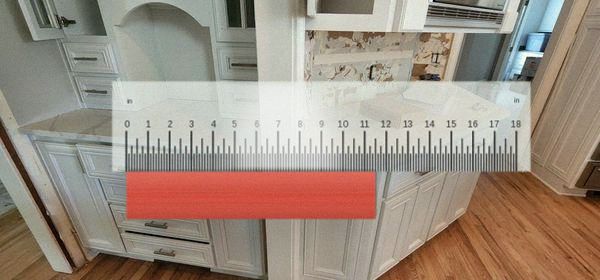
value=11.5 unit=in
